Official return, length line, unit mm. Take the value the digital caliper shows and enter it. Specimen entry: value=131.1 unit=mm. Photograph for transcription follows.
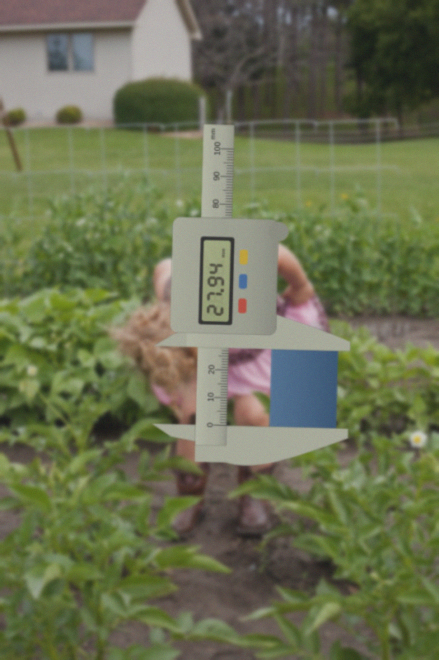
value=27.94 unit=mm
